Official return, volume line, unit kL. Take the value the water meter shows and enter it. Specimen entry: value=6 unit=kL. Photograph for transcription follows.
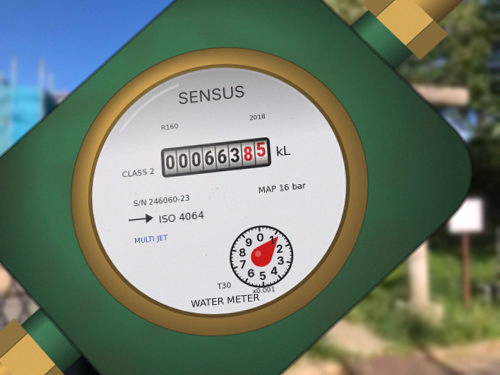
value=663.851 unit=kL
